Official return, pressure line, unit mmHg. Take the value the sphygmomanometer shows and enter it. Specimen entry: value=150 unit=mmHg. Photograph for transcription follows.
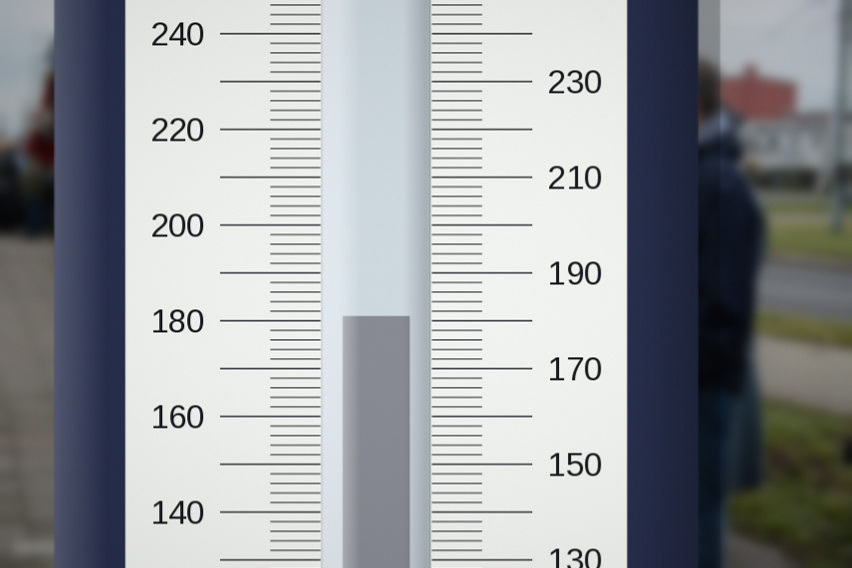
value=181 unit=mmHg
